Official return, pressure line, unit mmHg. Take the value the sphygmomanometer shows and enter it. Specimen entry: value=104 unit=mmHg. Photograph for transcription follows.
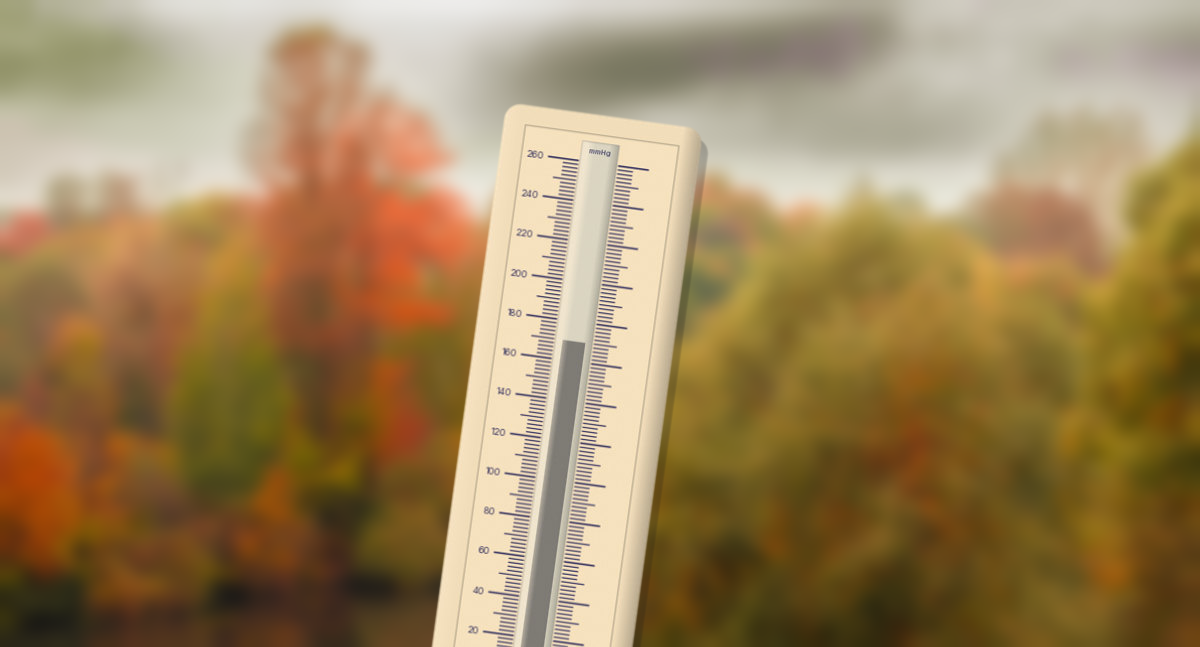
value=170 unit=mmHg
